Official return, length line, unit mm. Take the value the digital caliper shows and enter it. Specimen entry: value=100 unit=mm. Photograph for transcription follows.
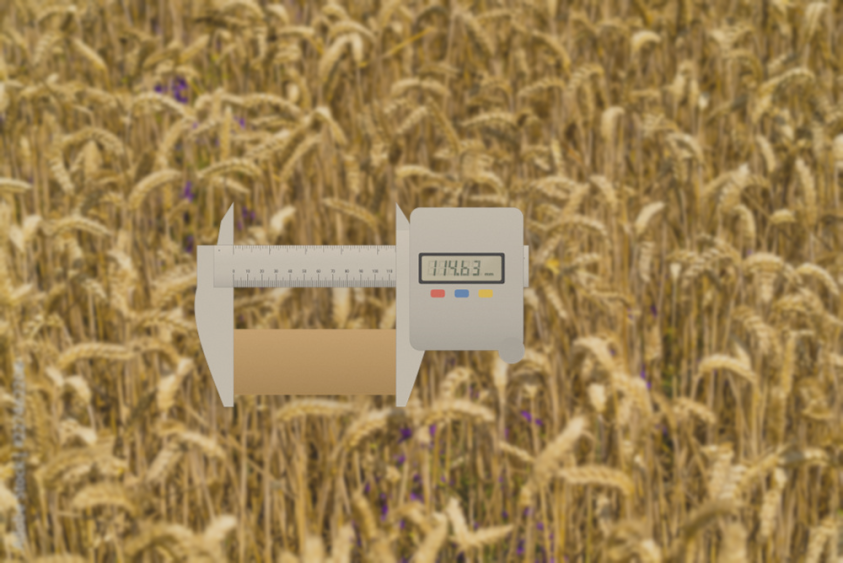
value=114.63 unit=mm
